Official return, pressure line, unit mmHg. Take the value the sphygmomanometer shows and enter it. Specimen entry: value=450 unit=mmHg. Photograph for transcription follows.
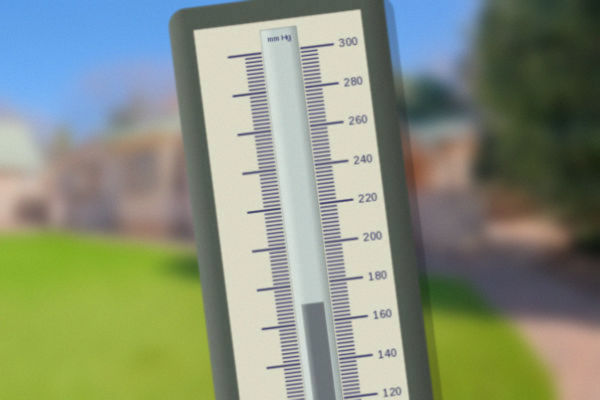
value=170 unit=mmHg
